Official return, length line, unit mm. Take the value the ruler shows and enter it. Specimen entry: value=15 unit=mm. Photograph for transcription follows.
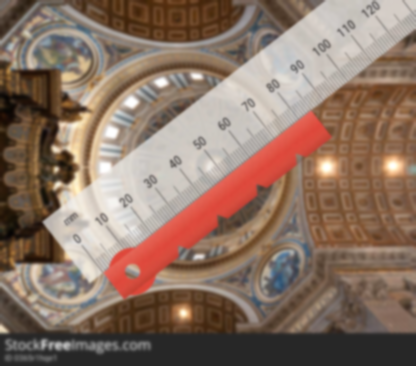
value=85 unit=mm
